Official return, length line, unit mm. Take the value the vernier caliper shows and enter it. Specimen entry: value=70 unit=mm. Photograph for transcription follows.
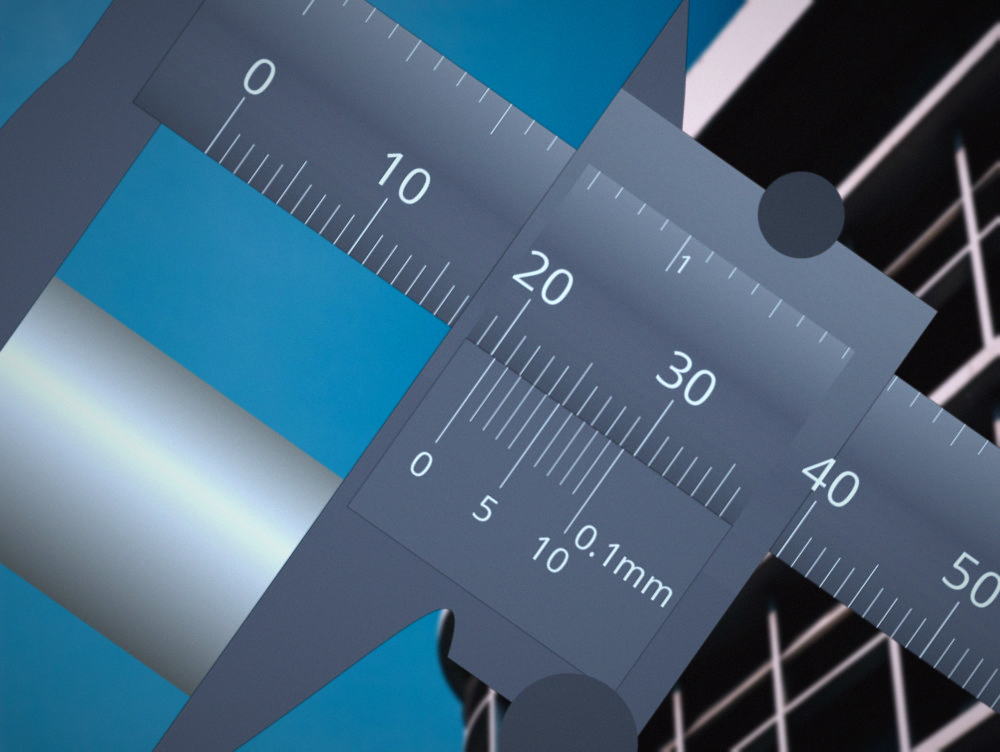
value=20.3 unit=mm
